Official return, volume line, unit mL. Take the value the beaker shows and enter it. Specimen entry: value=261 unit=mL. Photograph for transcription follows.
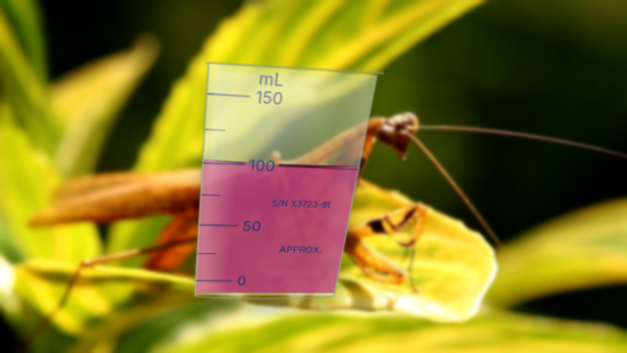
value=100 unit=mL
